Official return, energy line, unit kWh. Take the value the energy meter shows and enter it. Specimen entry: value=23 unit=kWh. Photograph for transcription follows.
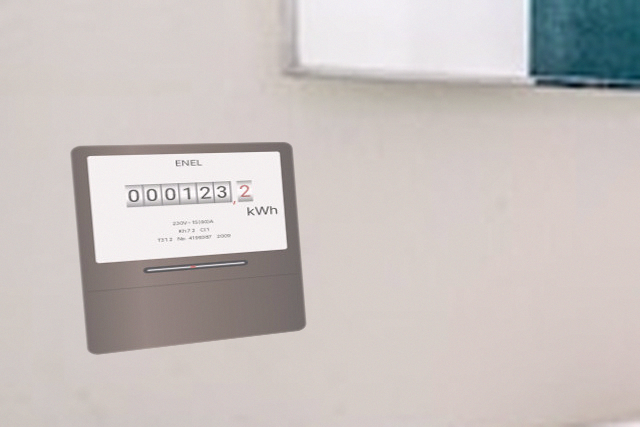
value=123.2 unit=kWh
